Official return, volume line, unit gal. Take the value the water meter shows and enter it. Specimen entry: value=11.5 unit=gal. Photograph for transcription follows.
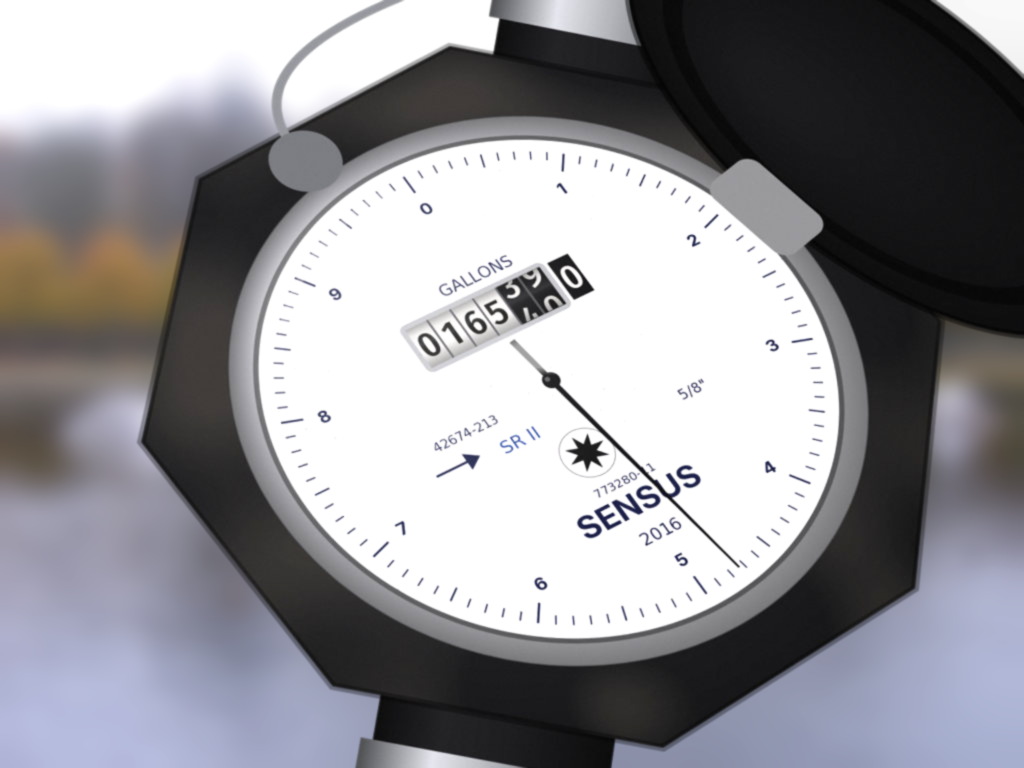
value=165394.7 unit=gal
